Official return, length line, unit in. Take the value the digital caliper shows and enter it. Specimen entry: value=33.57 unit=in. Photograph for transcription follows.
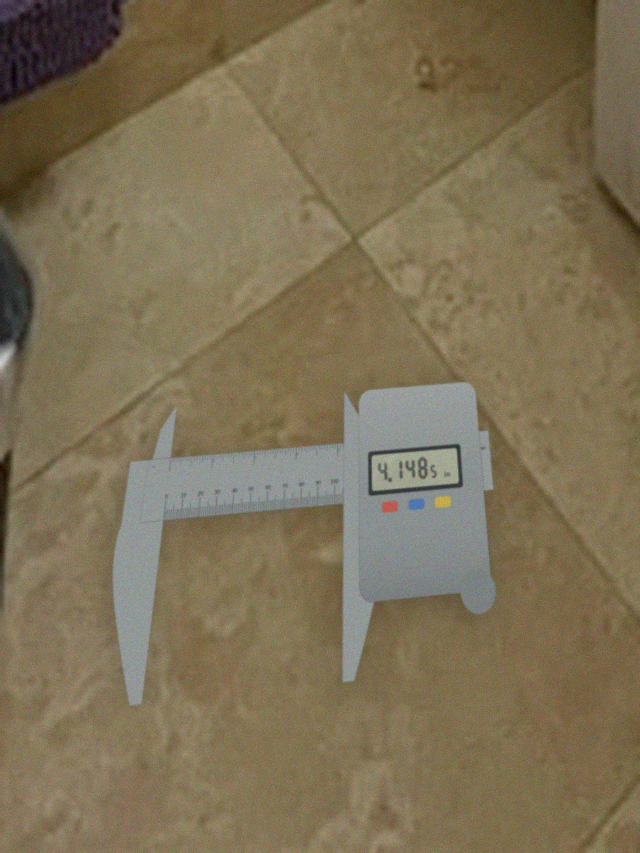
value=4.1485 unit=in
